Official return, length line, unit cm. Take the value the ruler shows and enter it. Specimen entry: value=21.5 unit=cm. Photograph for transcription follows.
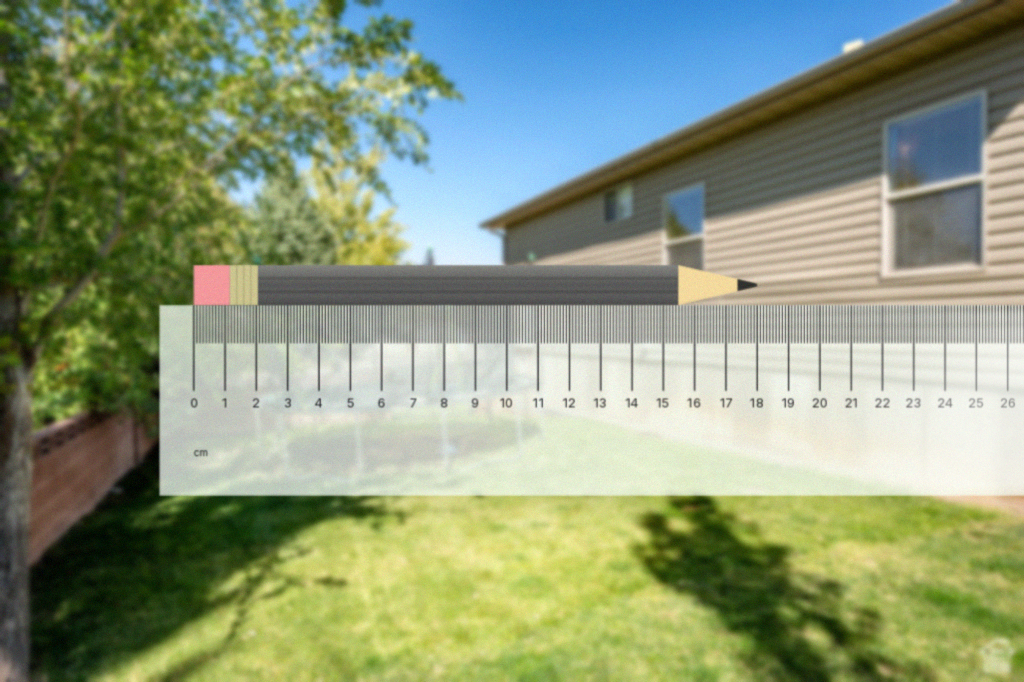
value=18 unit=cm
